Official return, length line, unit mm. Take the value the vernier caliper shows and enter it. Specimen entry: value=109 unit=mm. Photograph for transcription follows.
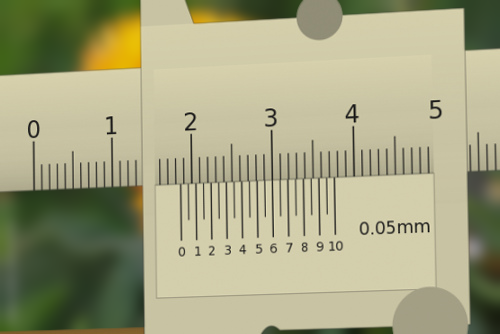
value=18.6 unit=mm
